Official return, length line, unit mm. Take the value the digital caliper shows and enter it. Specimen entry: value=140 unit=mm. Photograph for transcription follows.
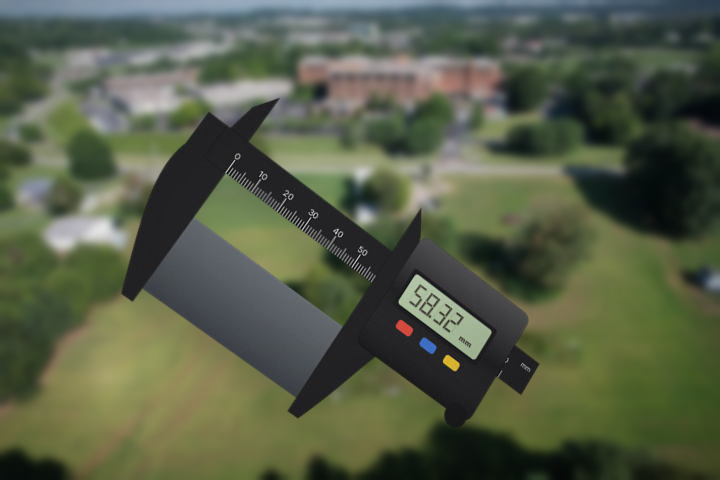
value=58.32 unit=mm
